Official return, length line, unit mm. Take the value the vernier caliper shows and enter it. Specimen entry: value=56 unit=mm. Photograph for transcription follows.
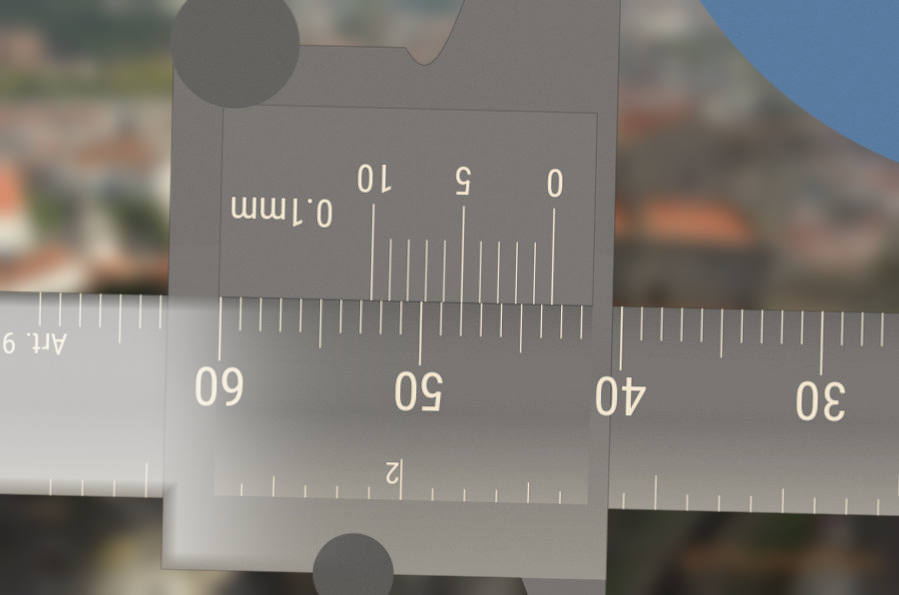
value=43.5 unit=mm
